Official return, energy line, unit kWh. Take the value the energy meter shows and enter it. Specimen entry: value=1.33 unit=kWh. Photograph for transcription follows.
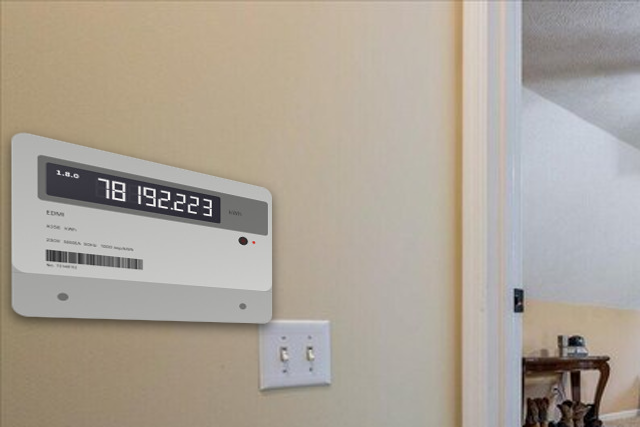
value=78192.223 unit=kWh
